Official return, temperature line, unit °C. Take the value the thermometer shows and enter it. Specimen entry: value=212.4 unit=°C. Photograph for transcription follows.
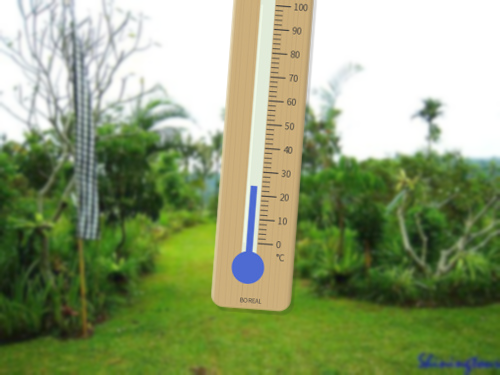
value=24 unit=°C
